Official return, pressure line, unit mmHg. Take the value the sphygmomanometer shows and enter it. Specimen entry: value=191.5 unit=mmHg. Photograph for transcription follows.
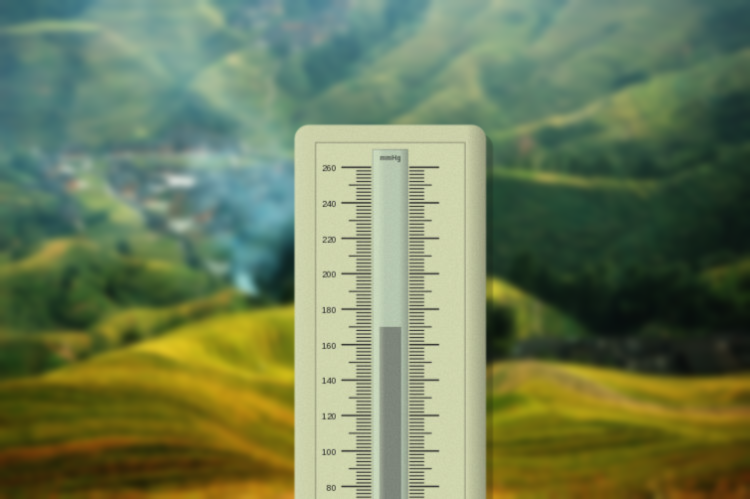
value=170 unit=mmHg
